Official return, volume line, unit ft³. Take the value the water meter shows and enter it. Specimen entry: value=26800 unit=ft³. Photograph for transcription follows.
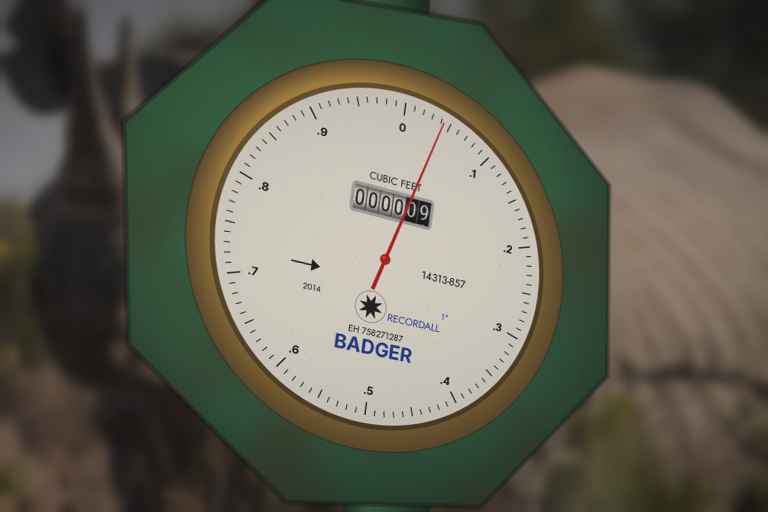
value=9.04 unit=ft³
